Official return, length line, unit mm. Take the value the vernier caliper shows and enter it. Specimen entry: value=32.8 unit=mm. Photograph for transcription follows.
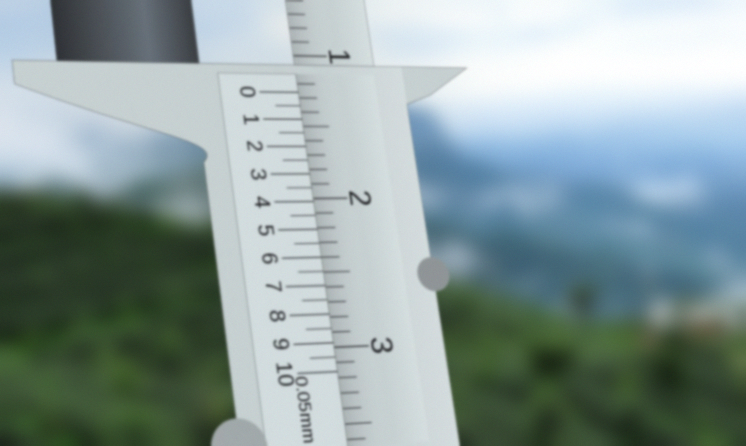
value=12.6 unit=mm
